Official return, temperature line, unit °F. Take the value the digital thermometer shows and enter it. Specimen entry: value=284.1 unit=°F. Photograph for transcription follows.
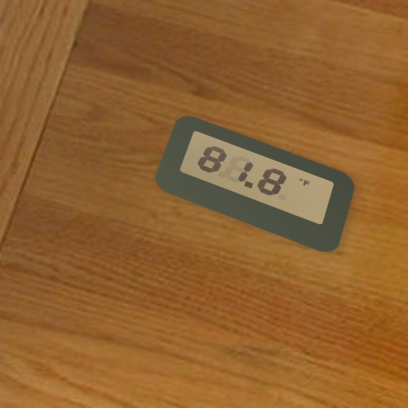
value=81.8 unit=°F
